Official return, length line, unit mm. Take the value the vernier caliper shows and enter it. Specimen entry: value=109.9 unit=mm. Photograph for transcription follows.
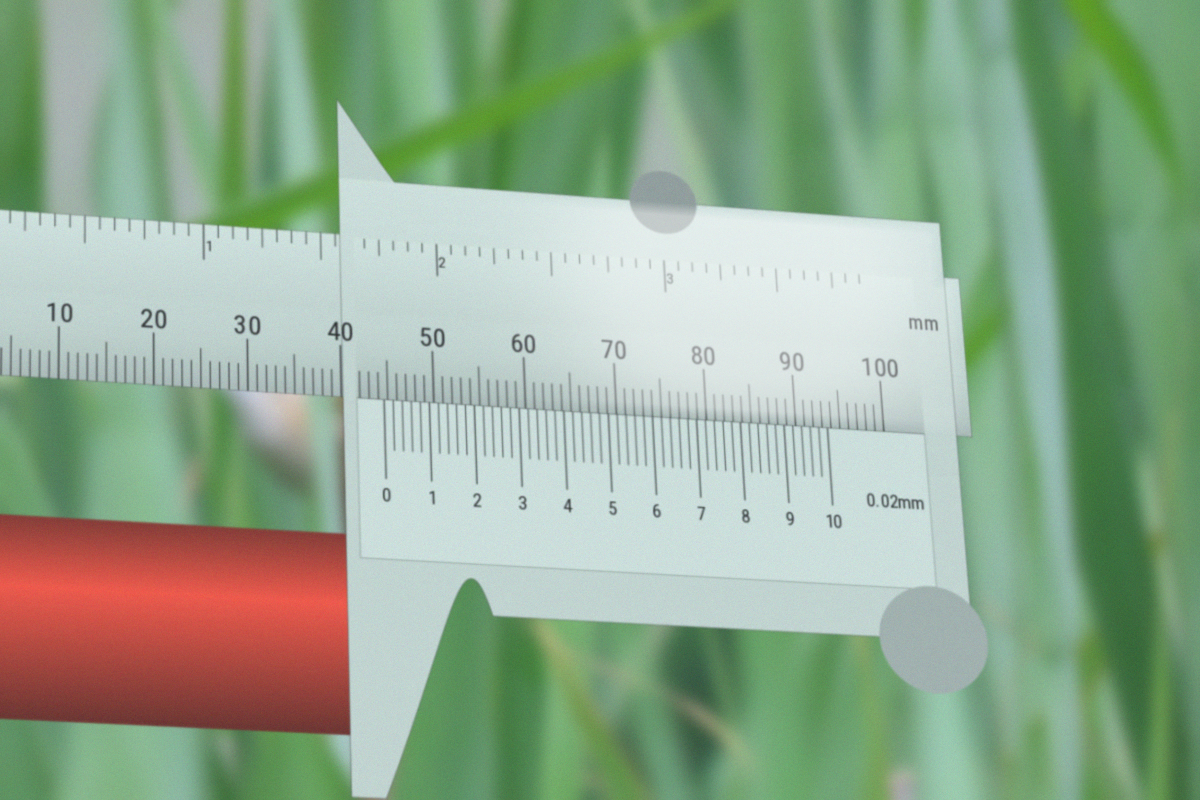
value=44.6 unit=mm
